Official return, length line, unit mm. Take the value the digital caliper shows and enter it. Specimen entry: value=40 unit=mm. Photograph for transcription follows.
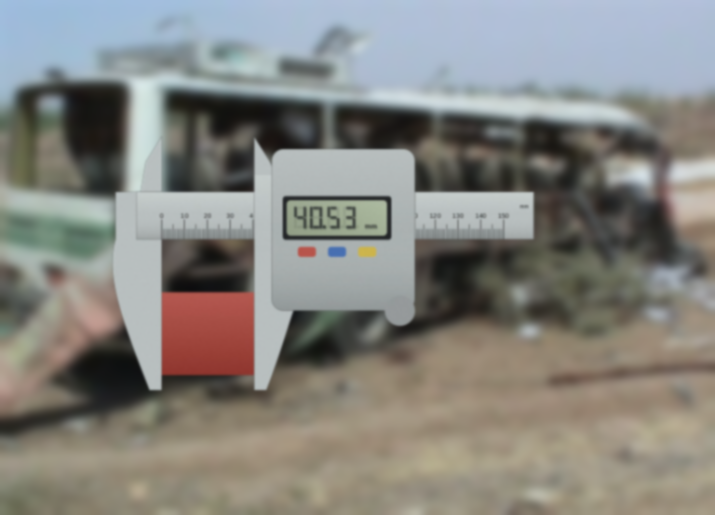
value=40.53 unit=mm
